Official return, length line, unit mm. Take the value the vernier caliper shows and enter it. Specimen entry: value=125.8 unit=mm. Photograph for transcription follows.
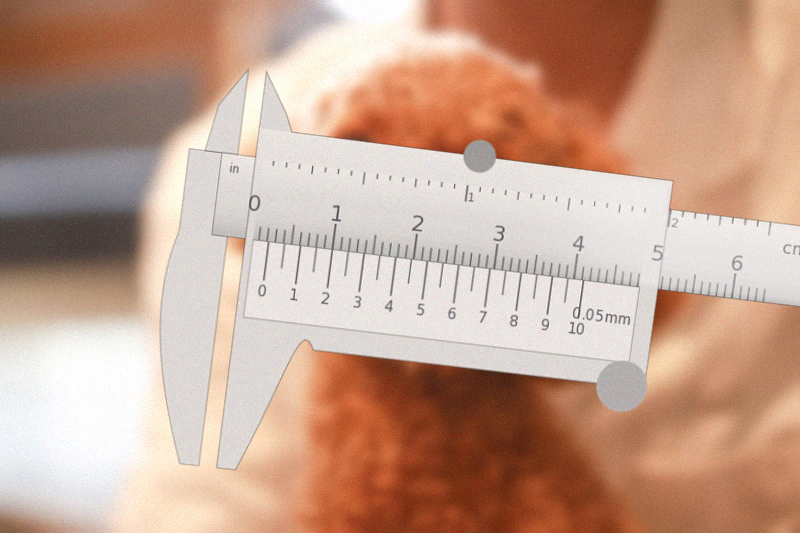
value=2.2 unit=mm
